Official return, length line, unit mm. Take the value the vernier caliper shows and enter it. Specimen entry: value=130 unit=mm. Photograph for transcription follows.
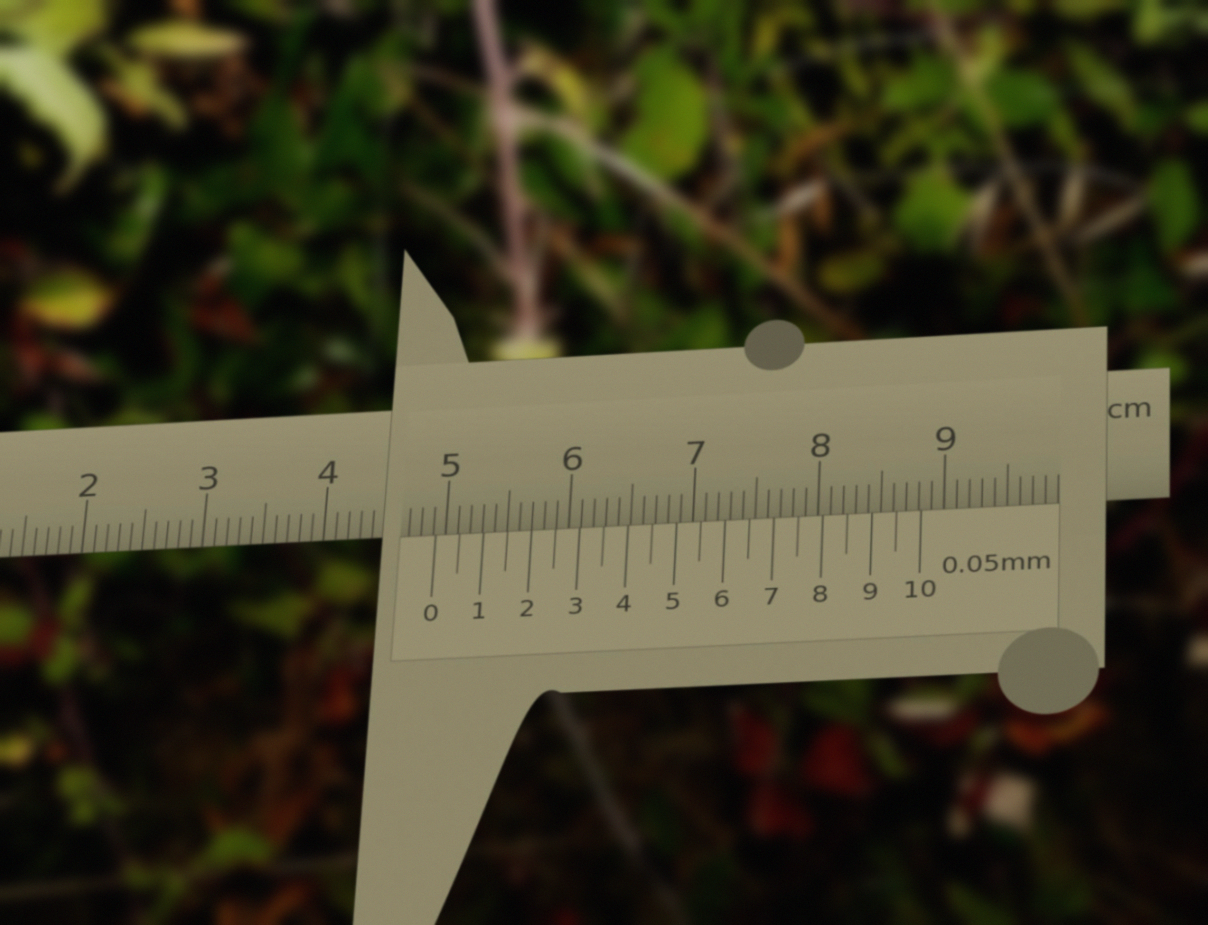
value=49.2 unit=mm
